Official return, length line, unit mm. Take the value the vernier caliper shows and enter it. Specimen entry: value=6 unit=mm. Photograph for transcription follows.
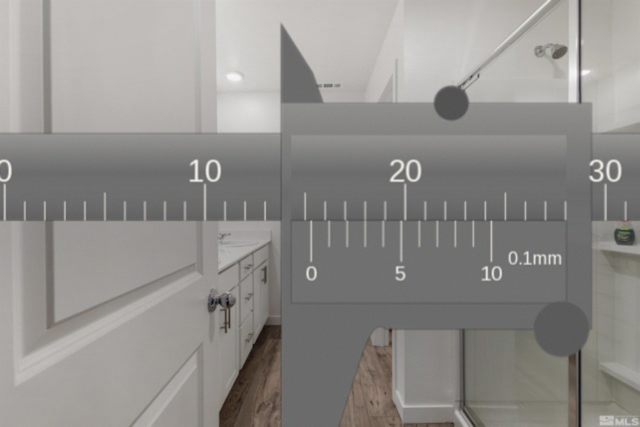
value=15.3 unit=mm
